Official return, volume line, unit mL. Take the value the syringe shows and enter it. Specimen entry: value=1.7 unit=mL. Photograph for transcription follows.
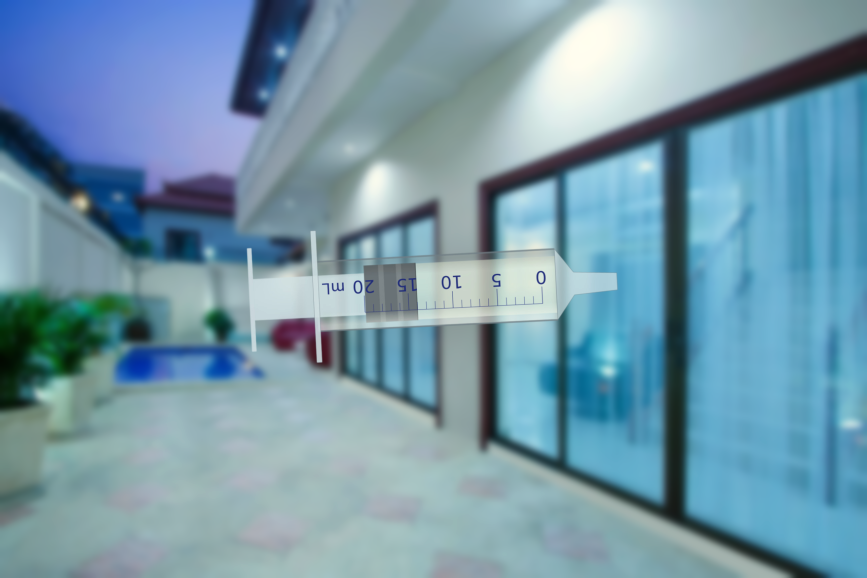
value=14 unit=mL
